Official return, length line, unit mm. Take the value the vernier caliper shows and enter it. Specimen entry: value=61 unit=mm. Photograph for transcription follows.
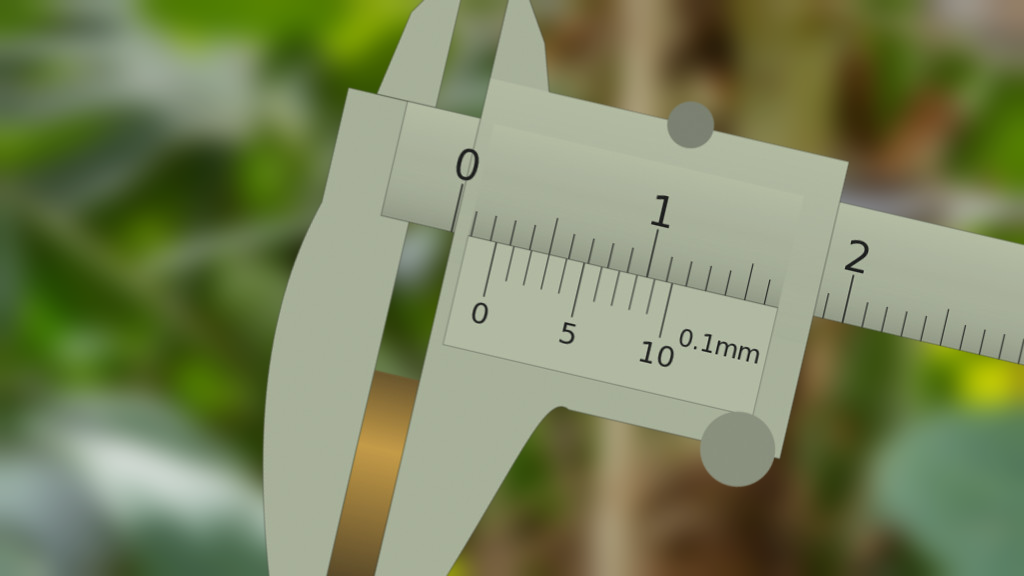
value=2.3 unit=mm
